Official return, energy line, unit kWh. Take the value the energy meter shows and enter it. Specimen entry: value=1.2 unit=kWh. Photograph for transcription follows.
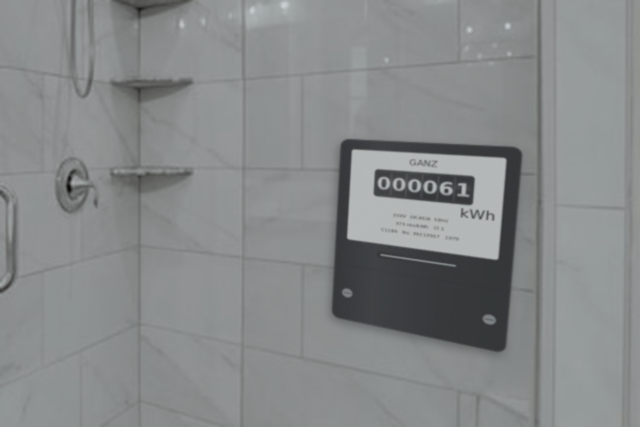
value=61 unit=kWh
